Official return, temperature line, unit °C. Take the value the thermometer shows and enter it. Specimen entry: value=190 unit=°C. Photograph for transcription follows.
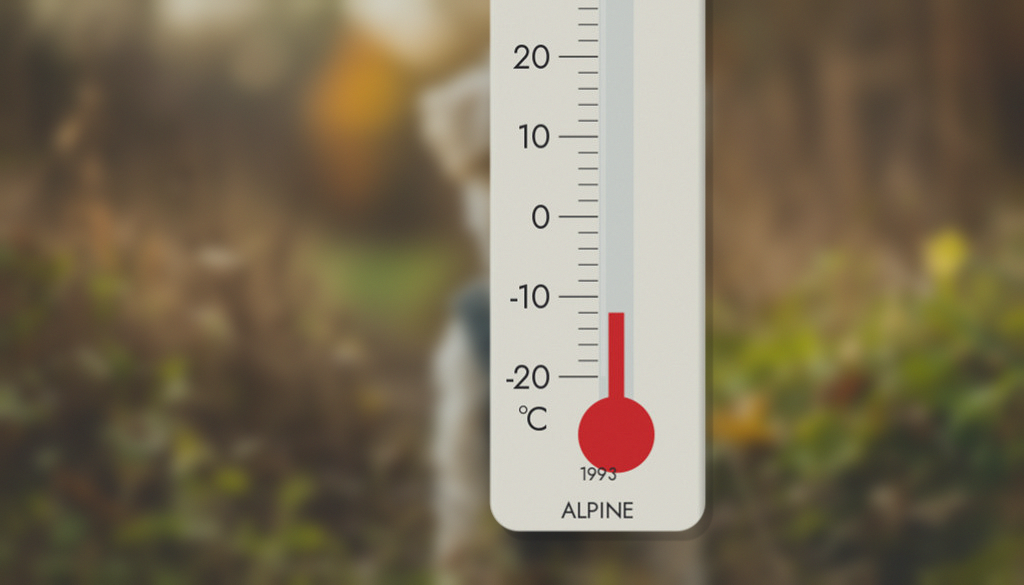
value=-12 unit=°C
